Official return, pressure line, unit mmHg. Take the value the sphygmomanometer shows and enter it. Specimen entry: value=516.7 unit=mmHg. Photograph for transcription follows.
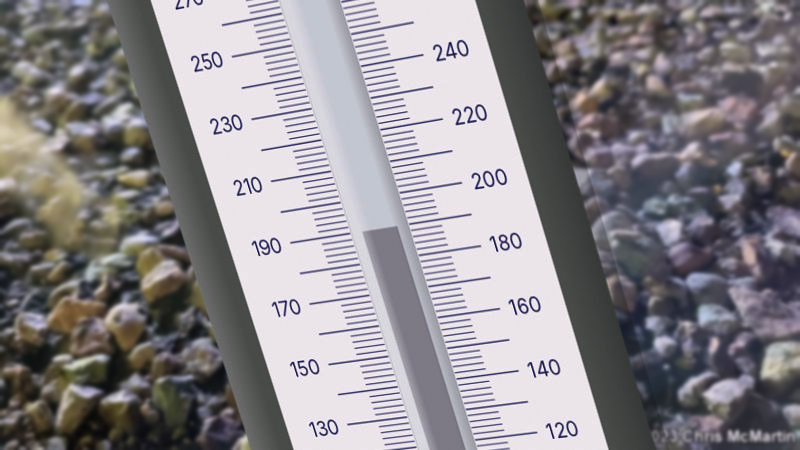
value=190 unit=mmHg
